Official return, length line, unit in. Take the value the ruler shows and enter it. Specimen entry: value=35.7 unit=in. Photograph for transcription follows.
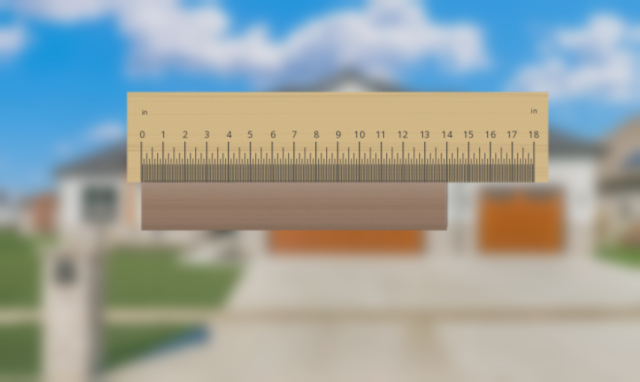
value=14 unit=in
